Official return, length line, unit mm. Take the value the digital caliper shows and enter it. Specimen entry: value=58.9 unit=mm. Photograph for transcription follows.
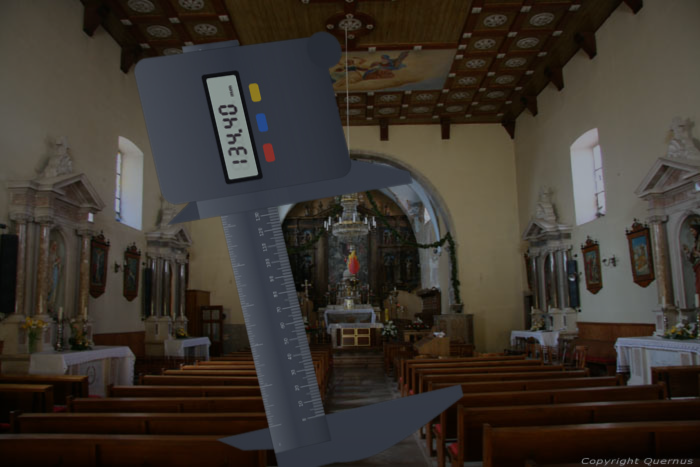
value=134.40 unit=mm
